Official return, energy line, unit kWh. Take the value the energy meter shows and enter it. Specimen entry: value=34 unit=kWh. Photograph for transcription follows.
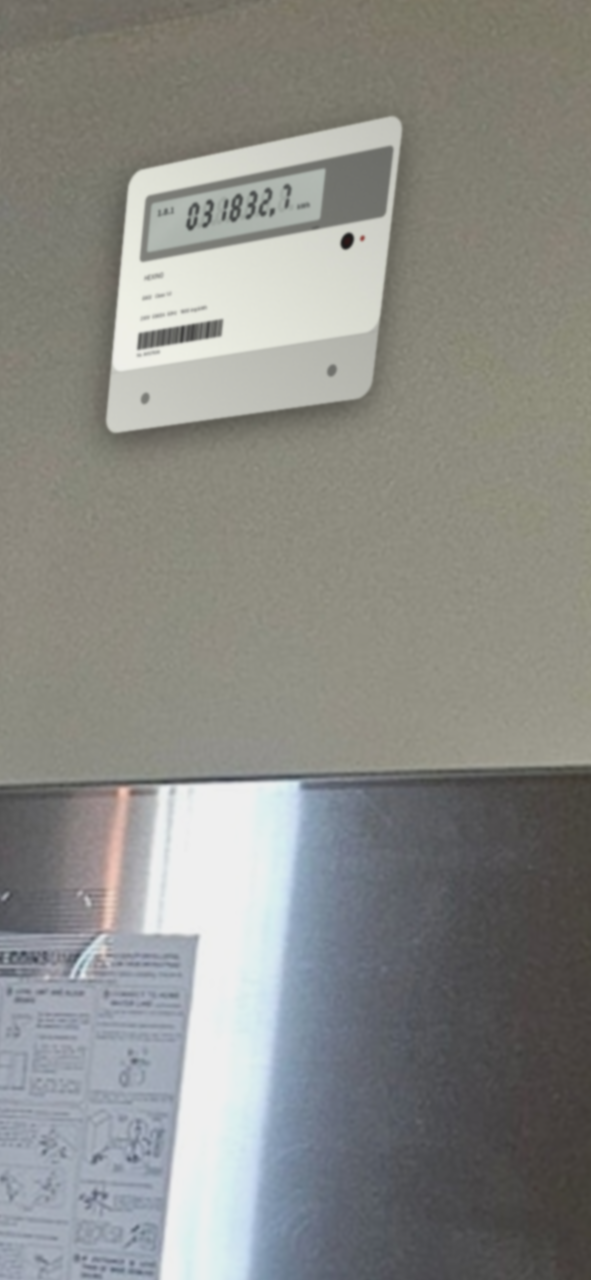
value=31832.7 unit=kWh
